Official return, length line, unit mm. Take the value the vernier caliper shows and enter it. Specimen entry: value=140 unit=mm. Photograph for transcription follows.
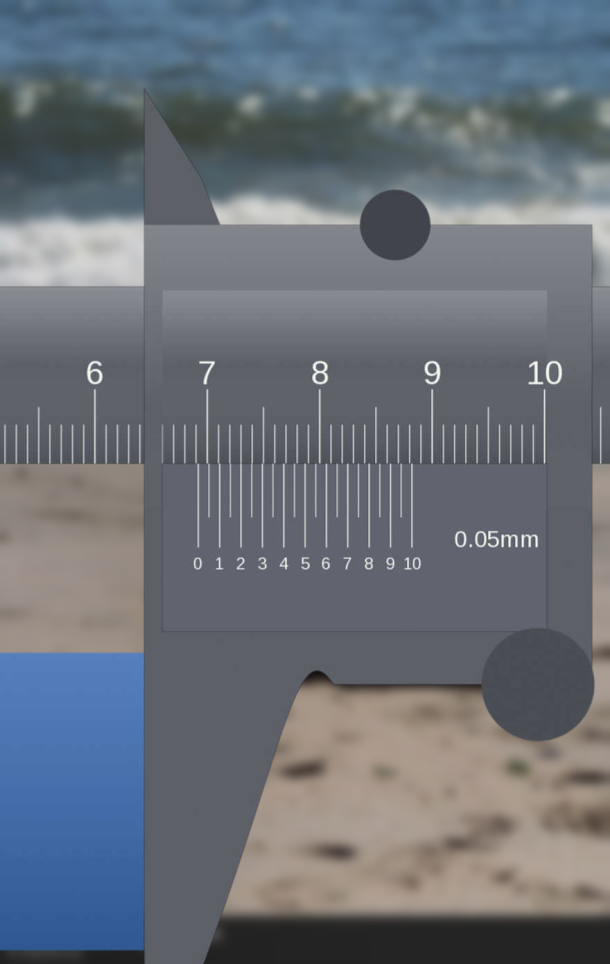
value=69.2 unit=mm
